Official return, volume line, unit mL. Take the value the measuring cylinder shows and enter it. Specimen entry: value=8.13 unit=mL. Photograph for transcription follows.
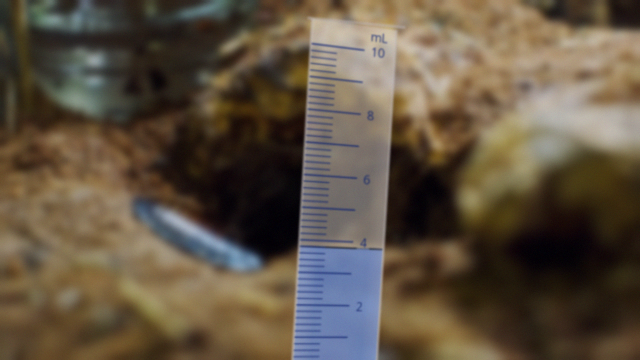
value=3.8 unit=mL
